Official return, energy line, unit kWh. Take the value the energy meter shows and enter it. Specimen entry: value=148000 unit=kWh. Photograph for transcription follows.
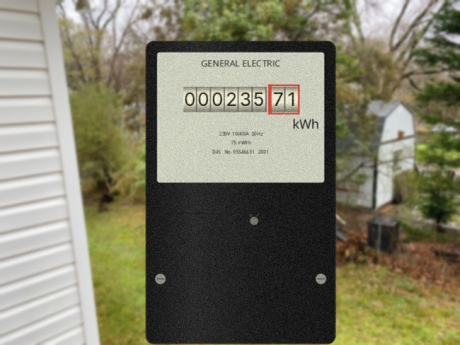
value=235.71 unit=kWh
